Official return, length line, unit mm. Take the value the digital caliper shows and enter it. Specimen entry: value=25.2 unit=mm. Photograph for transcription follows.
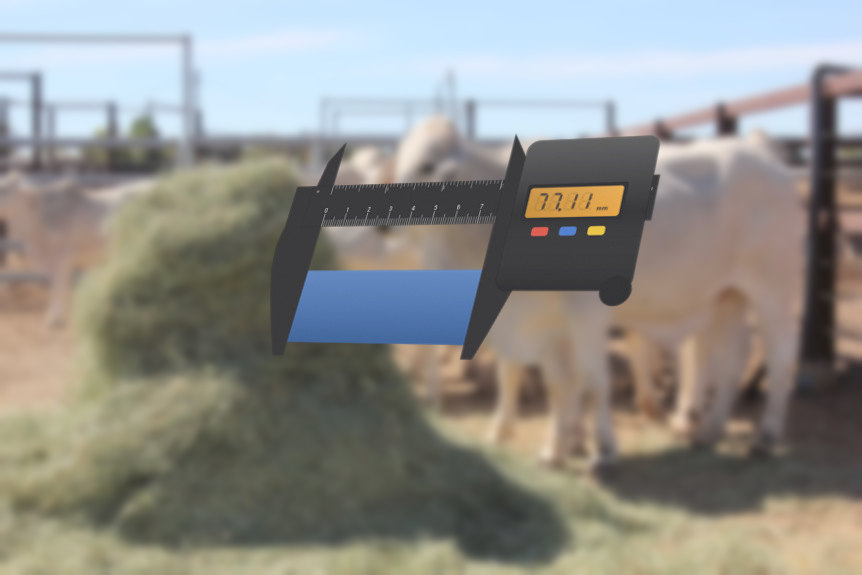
value=77.11 unit=mm
